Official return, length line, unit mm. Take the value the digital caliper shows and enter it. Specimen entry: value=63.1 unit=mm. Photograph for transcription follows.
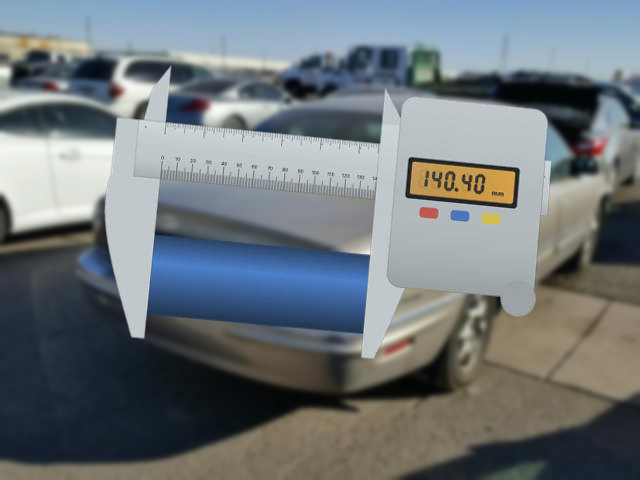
value=140.40 unit=mm
